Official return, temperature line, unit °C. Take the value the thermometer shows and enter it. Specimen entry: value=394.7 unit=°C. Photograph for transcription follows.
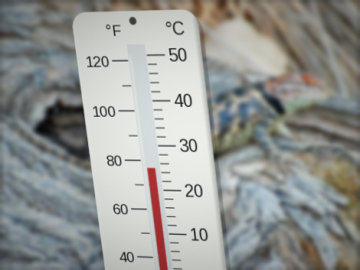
value=25 unit=°C
